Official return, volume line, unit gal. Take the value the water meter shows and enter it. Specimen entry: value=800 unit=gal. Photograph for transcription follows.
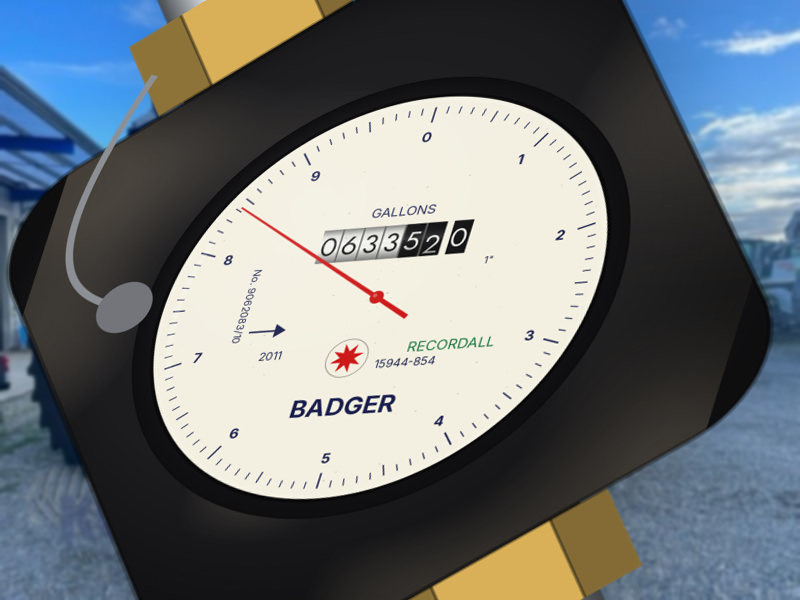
value=633518.4 unit=gal
